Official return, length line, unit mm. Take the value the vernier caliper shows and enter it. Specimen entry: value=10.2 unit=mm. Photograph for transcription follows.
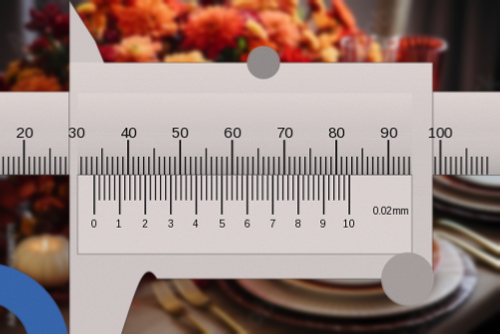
value=33.5 unit=mm
